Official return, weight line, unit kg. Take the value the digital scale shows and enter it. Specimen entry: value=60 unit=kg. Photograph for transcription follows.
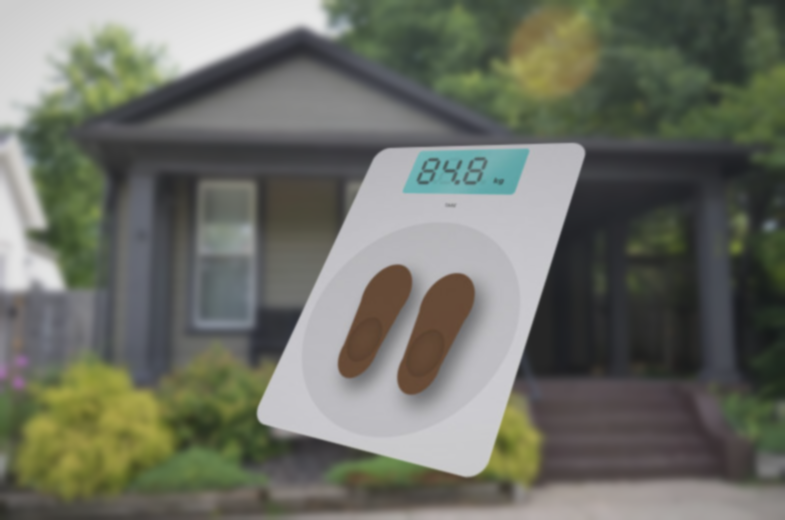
value=84.8 unit=kg
